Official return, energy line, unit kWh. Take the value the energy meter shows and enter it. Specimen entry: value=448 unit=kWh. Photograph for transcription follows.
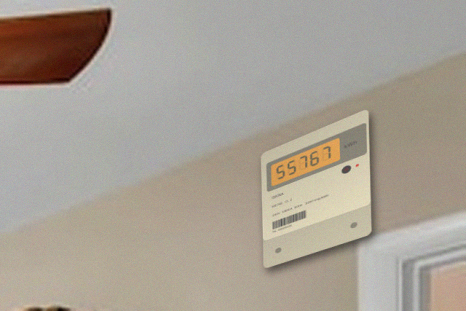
value=55767 unit=kWh
